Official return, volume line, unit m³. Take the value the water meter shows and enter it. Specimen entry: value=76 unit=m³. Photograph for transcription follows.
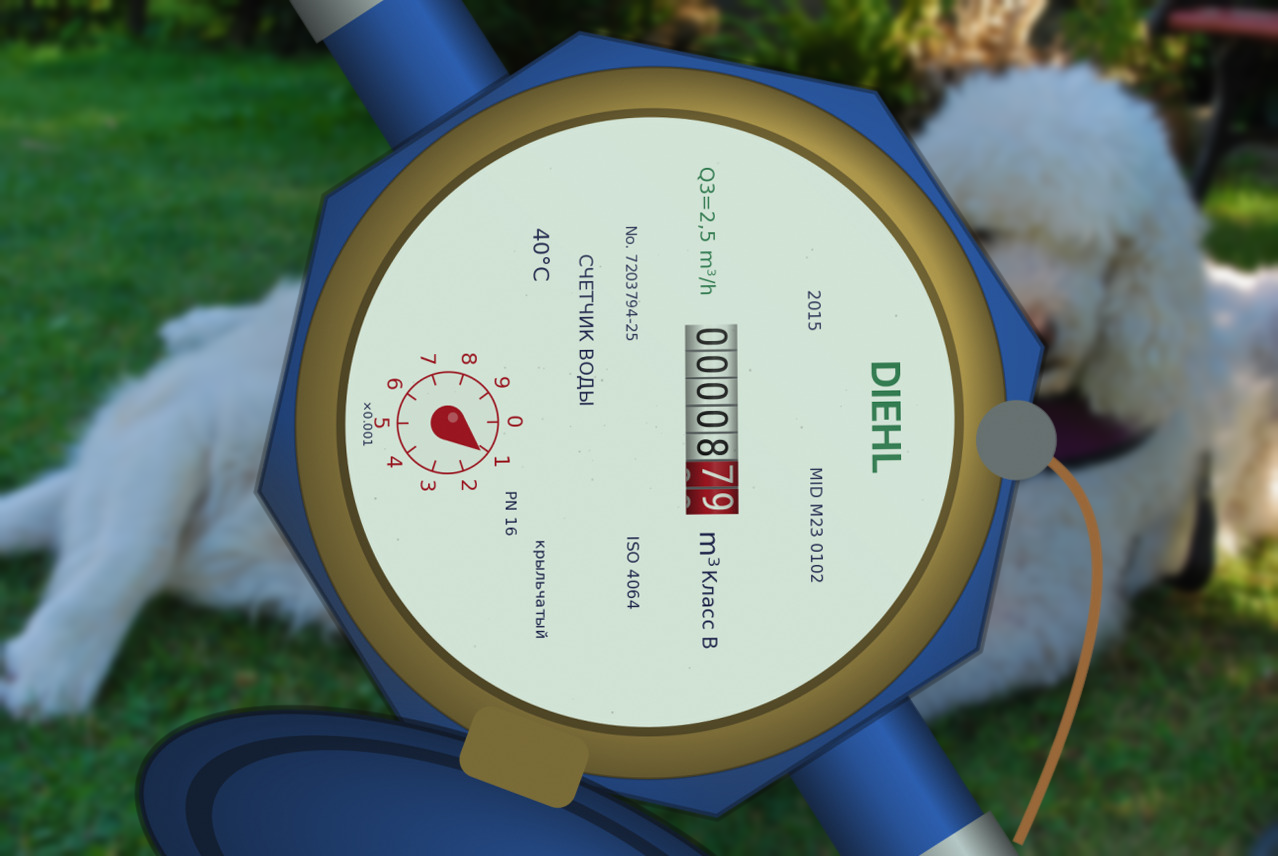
value=8.791 unit=m³
